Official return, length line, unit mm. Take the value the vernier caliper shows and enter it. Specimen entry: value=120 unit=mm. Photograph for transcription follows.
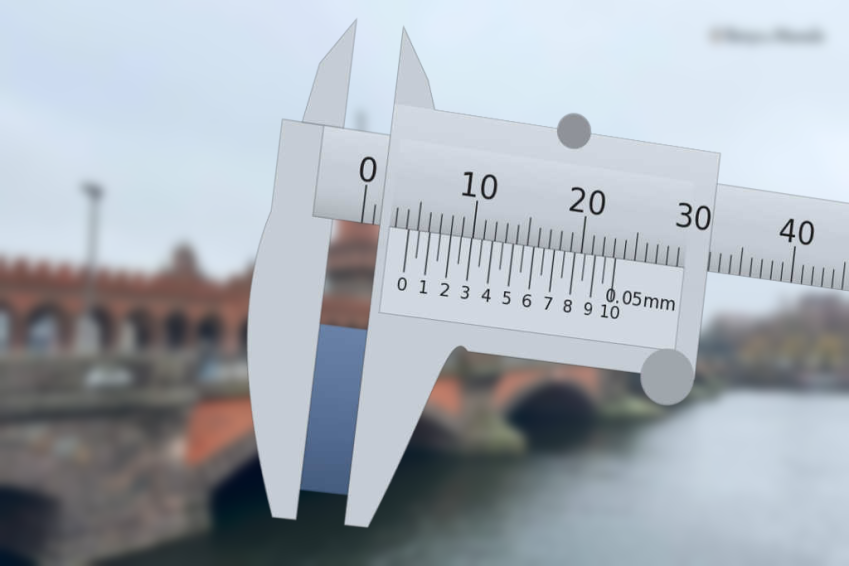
value=4.2 unit=mm
